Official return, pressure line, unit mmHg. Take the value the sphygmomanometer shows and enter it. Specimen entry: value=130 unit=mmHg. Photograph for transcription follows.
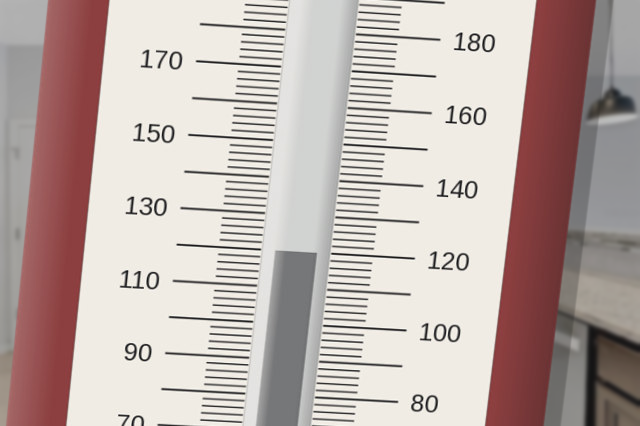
value=120 unit=mmHg
